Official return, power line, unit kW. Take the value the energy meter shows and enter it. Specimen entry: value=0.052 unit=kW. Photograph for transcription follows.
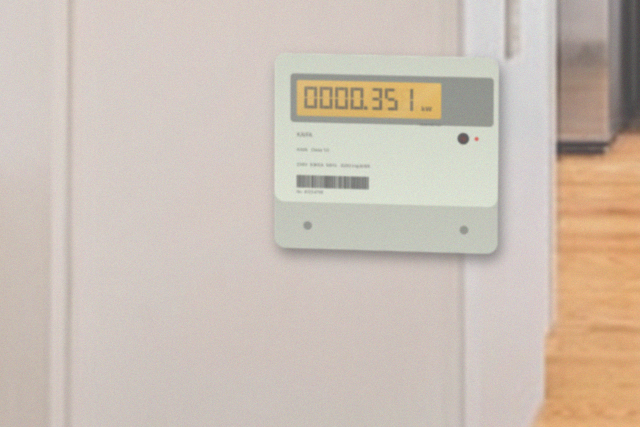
value=0.351 unit=kW
